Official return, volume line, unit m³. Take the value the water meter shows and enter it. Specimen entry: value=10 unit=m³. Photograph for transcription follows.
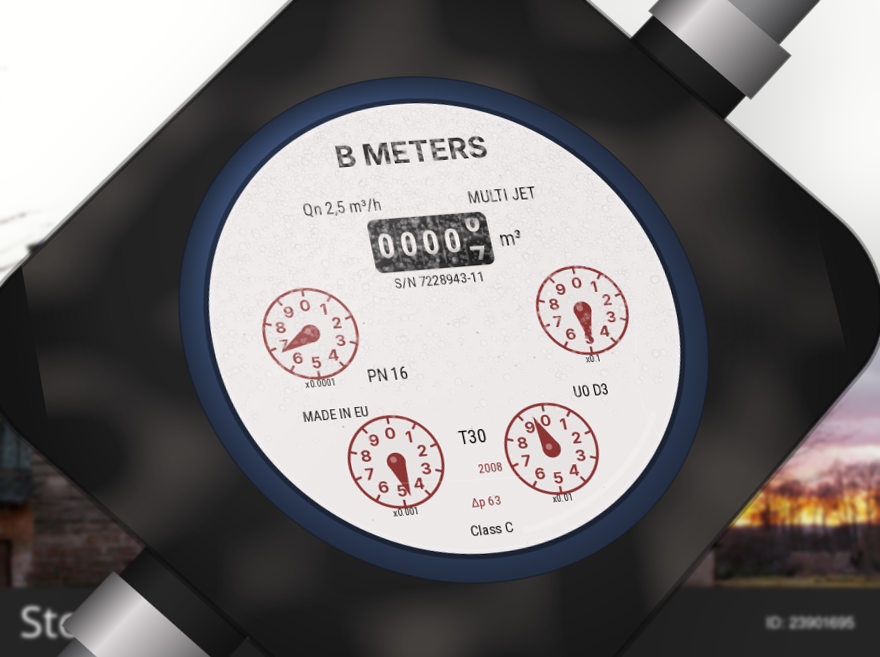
value=6.4946 unit=m³
